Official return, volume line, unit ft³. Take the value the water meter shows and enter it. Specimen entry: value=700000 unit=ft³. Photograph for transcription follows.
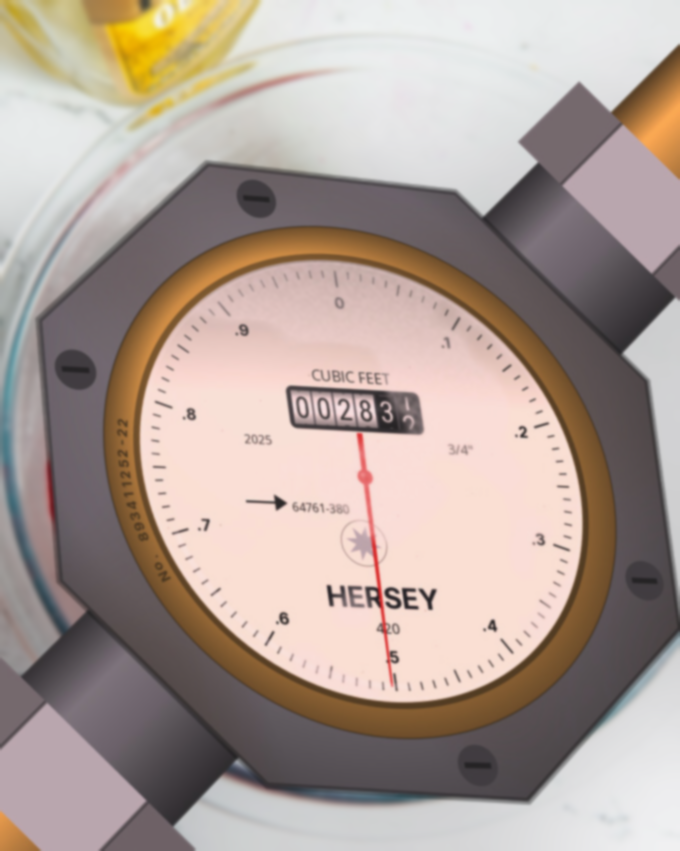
value=2831.50 unit=ft³
